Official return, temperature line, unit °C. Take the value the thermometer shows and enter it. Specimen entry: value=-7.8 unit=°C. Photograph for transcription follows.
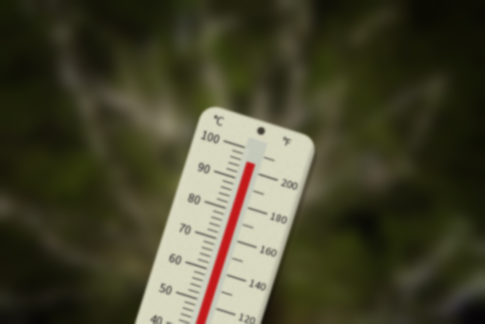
value=96 unit=°C
